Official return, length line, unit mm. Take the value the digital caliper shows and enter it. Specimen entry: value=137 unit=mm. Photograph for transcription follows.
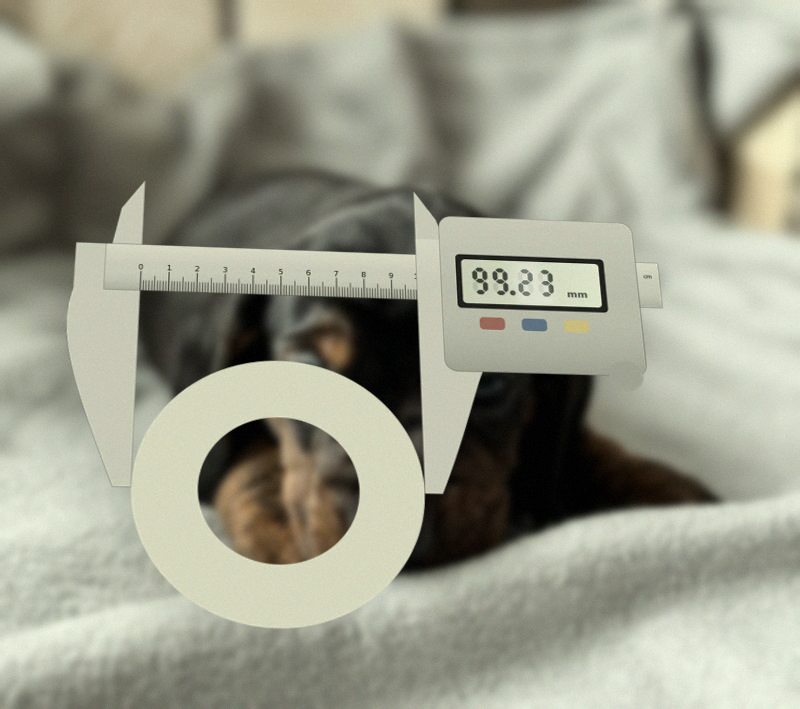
value=99.23 unit=mm
